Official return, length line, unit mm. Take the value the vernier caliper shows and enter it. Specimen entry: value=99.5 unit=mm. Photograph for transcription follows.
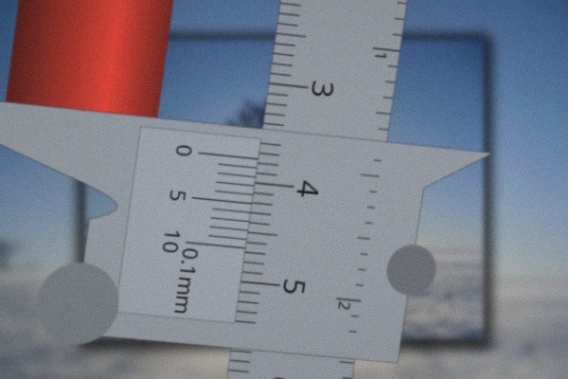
value=37.6 unit=mm
